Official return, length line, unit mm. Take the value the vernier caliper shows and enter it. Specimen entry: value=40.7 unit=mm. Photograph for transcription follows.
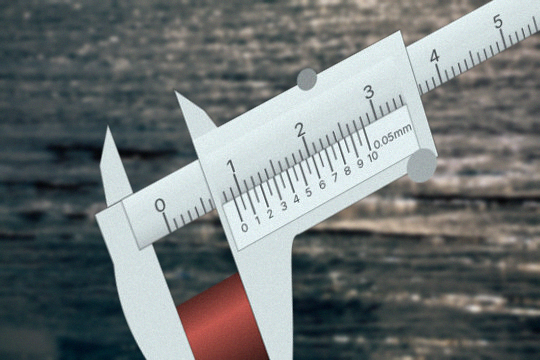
value=9.0 unit=mm
